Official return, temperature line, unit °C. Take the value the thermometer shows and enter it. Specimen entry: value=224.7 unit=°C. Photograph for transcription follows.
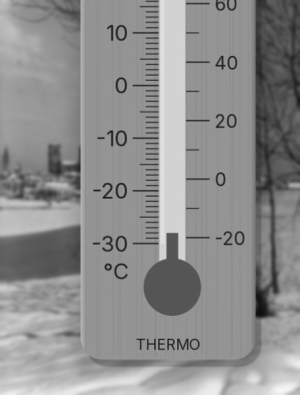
value=-28 unit=°C
